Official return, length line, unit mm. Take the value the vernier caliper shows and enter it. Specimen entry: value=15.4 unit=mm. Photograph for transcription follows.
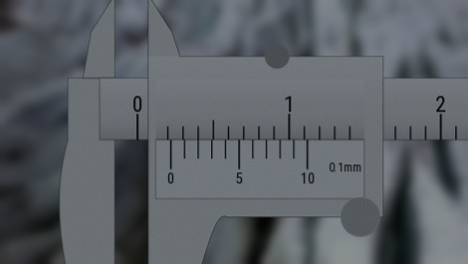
value=2.2 unit=mm
